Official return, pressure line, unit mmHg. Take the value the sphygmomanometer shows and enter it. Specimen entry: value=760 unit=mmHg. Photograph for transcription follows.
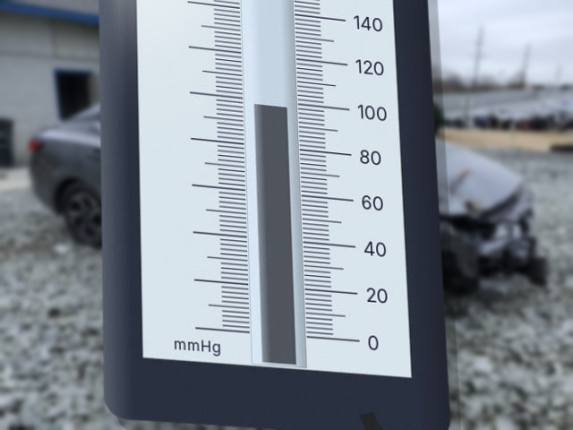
value=98 unit=mmHg
